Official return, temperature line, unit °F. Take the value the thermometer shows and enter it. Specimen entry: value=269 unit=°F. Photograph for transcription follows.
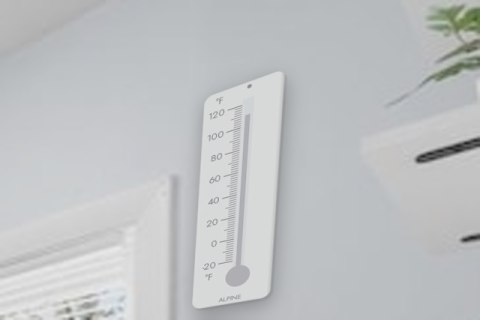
value=110 unit=°F
